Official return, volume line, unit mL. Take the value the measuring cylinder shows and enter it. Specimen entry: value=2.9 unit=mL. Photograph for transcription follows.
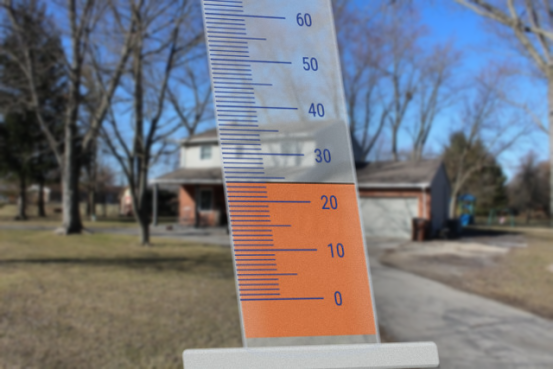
value=24 unit=mL
